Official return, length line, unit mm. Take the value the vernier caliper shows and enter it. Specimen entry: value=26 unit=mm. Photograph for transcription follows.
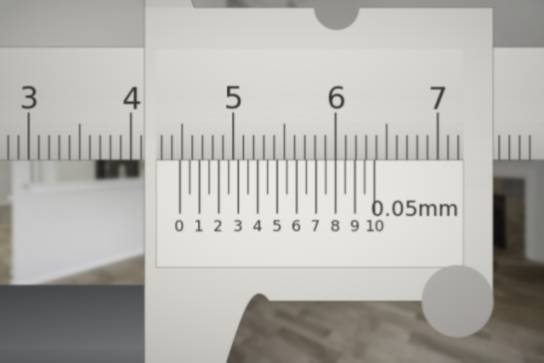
value=44.8 unit=mm
